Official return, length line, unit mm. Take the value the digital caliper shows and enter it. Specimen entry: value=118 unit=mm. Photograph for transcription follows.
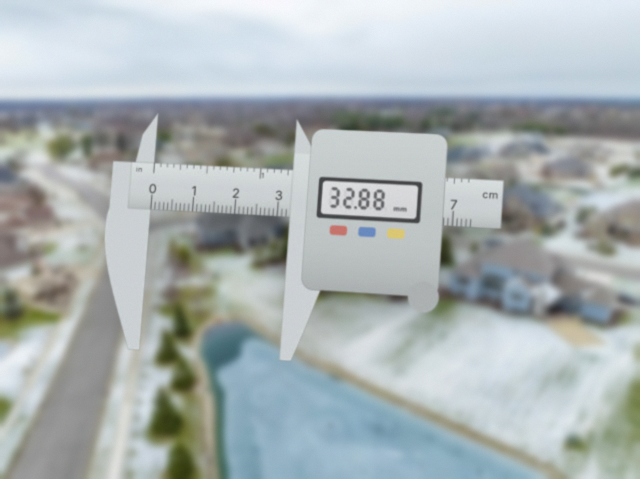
value=32.88 unit=mm
